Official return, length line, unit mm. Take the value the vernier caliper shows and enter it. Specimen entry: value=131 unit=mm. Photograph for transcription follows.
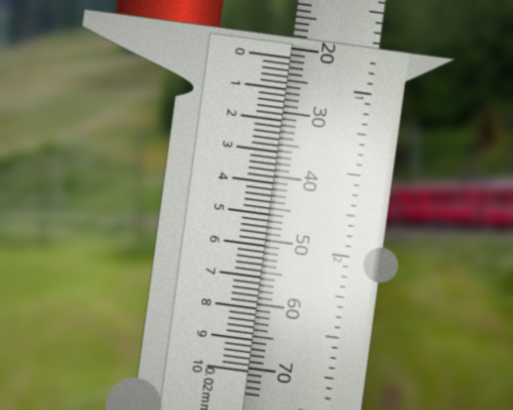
value=21.5 unit=mm
